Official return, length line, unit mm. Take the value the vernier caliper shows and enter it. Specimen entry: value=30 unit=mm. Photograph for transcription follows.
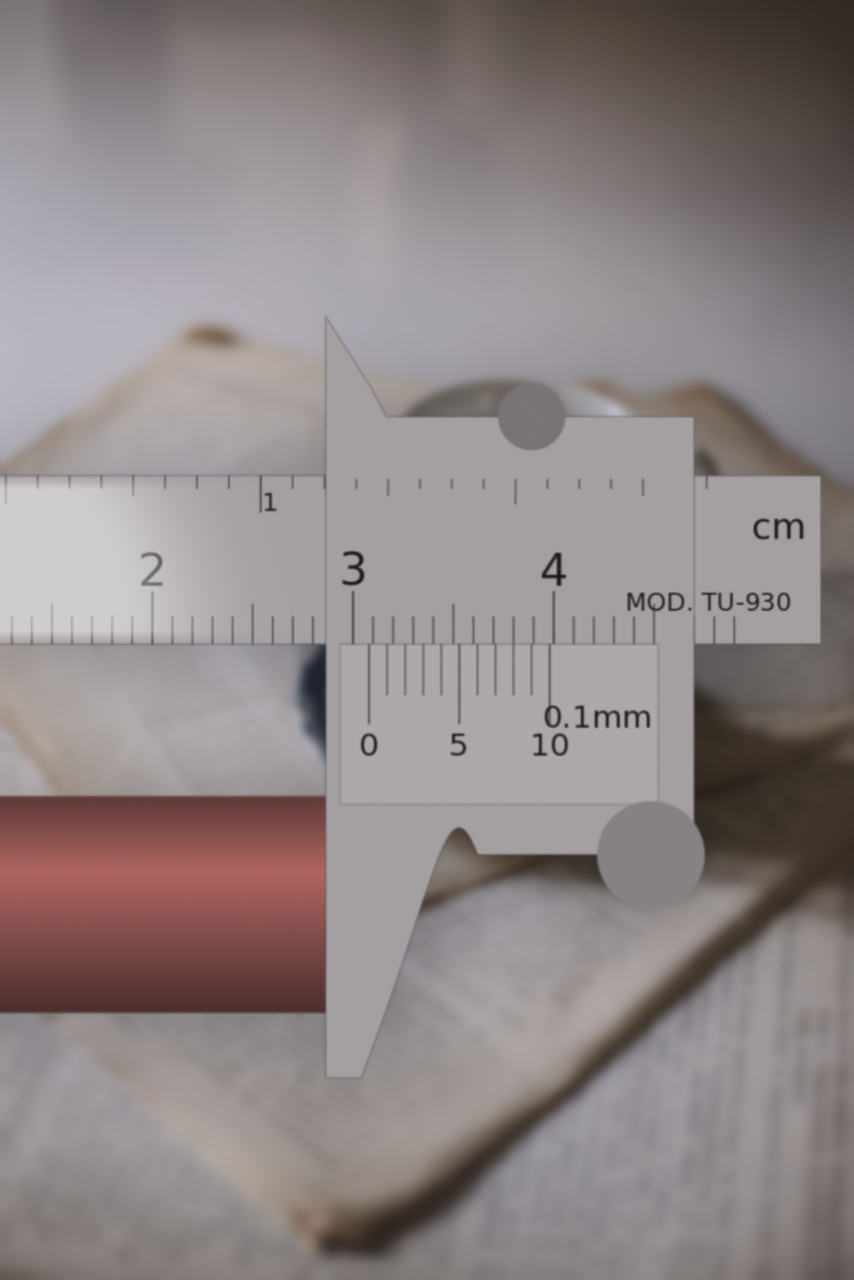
value=30.8 unit=mm
